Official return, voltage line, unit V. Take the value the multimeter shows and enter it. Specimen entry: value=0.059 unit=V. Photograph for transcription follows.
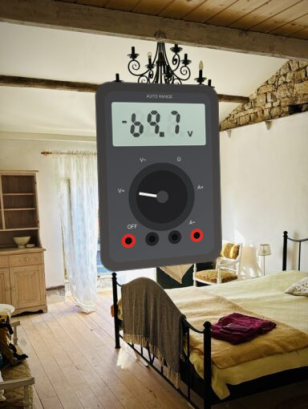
value=-69.7 unit=V
